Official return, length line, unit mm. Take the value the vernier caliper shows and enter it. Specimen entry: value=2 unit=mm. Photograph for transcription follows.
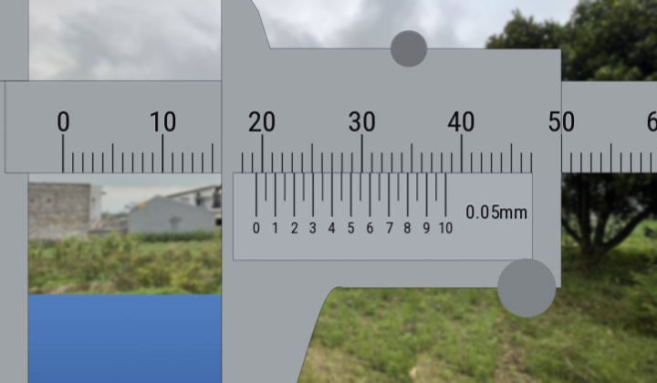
value=19.4 unit=mm
